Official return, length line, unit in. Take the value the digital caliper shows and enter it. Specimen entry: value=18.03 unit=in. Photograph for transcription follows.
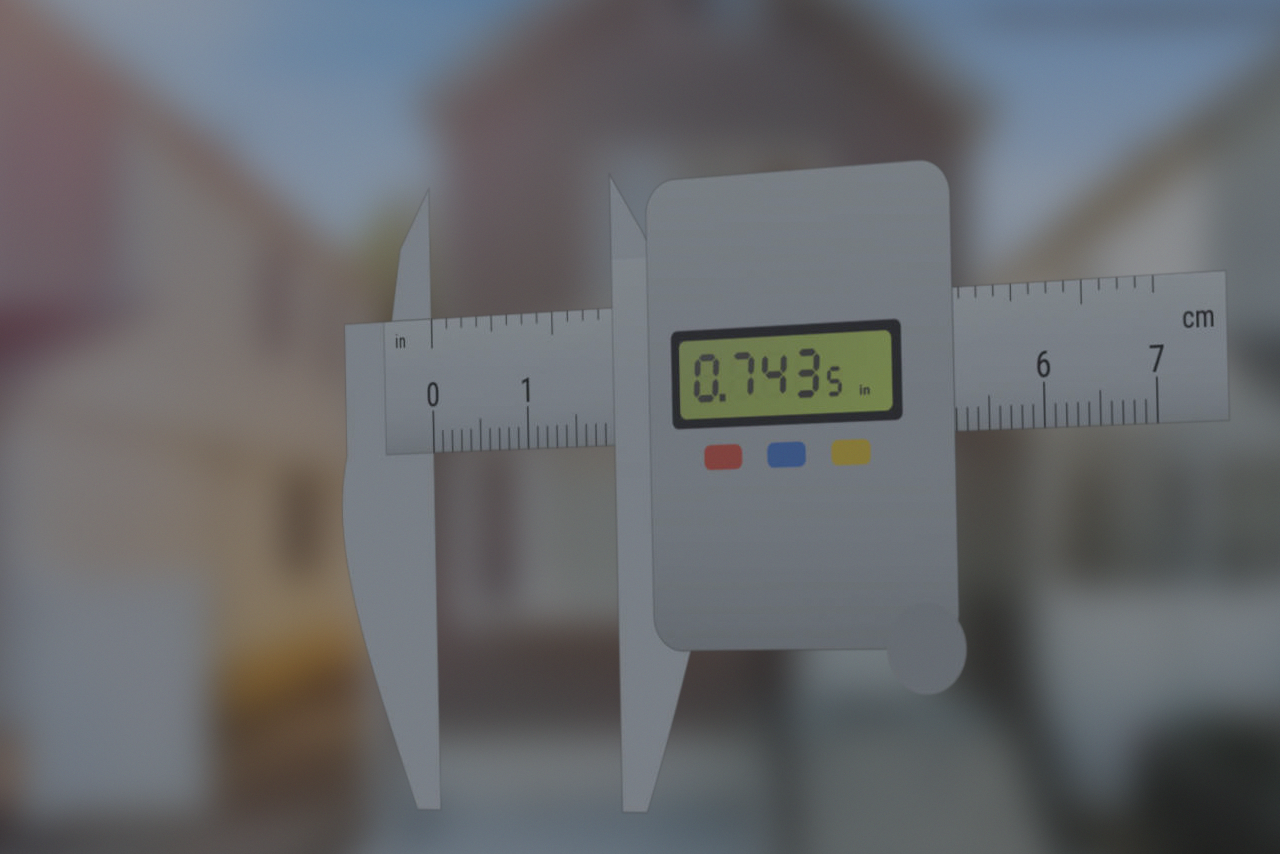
value=0.7435 unit=in
